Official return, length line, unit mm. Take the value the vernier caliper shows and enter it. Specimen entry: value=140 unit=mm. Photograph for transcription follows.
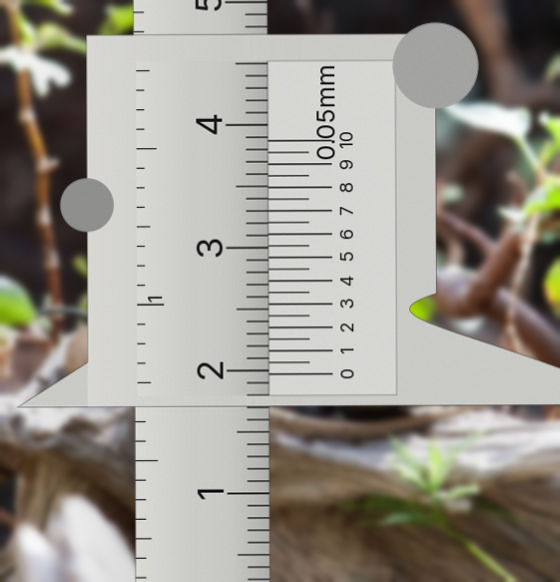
value=19.7 unit=mm
